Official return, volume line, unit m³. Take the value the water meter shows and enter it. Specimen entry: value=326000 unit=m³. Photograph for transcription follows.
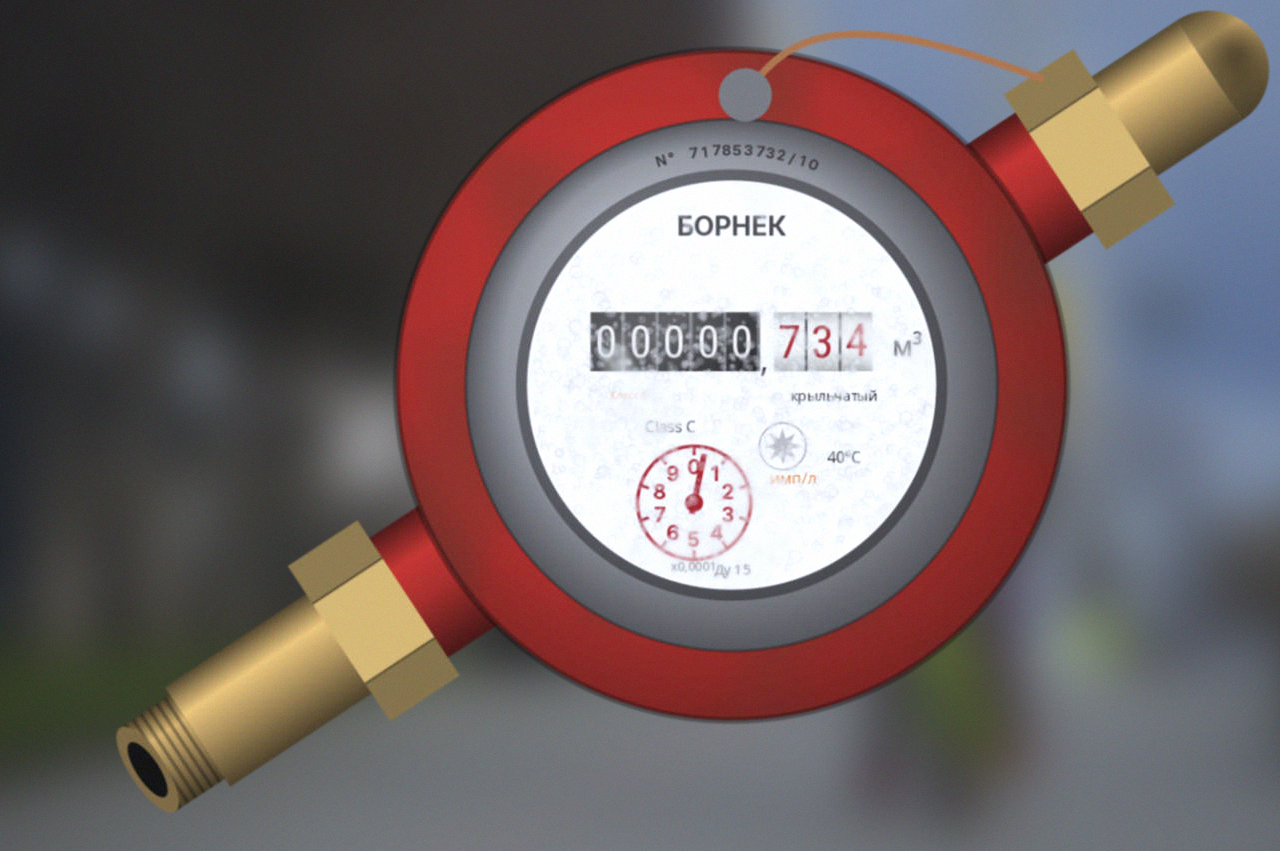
value=0.7340 unit=m³
